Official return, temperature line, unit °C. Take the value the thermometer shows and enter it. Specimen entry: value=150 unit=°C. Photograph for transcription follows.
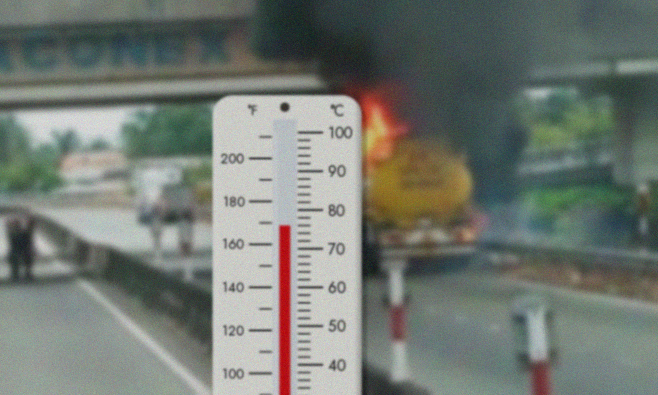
value=76 unit=°C
